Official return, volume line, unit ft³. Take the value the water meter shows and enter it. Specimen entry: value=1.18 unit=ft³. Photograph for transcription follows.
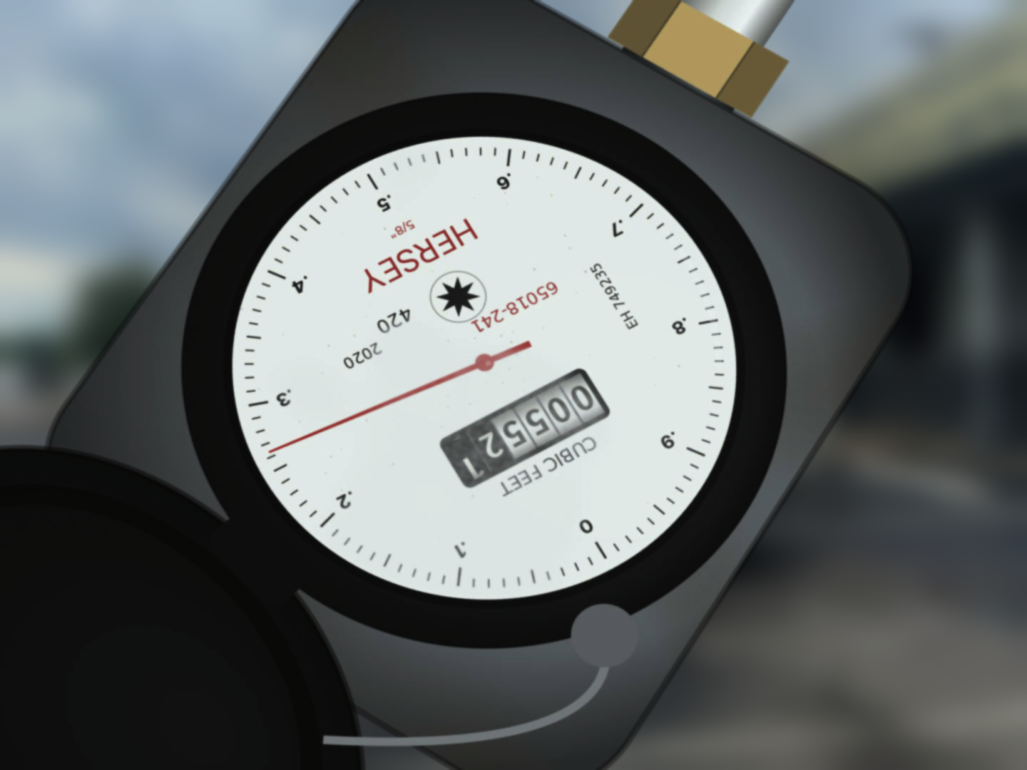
value=5521.26 unit=ft³
